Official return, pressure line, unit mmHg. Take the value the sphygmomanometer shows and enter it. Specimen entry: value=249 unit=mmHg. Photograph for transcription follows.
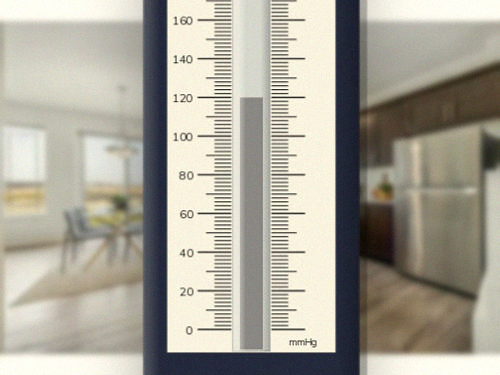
value=120 unit=mmHg
